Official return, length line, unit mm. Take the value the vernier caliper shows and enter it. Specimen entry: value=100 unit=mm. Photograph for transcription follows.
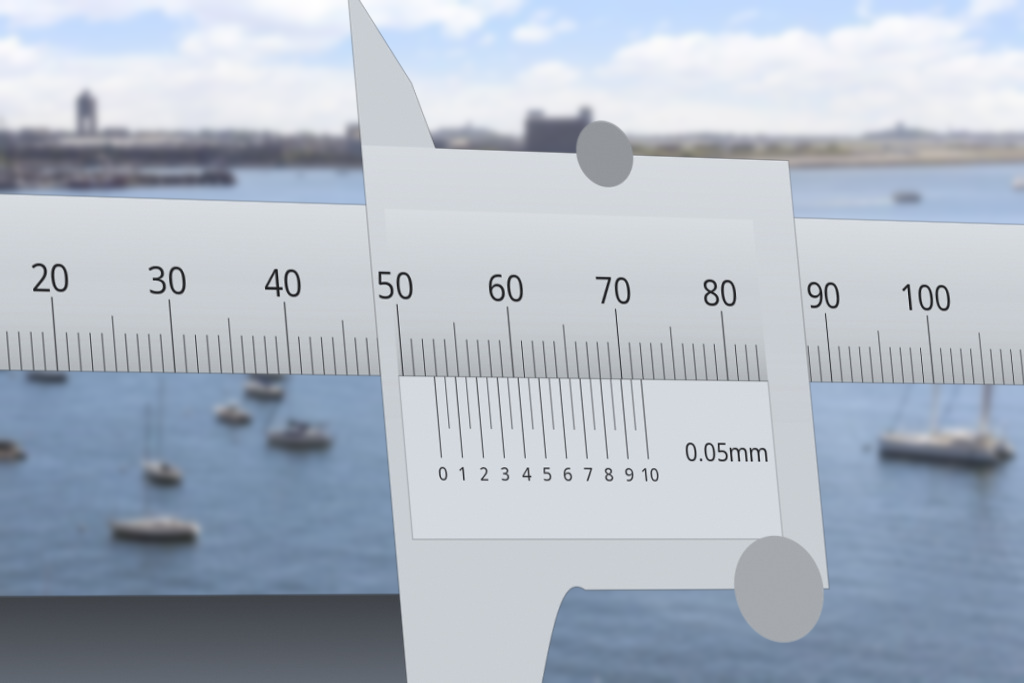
value=52.8 unit=mm
